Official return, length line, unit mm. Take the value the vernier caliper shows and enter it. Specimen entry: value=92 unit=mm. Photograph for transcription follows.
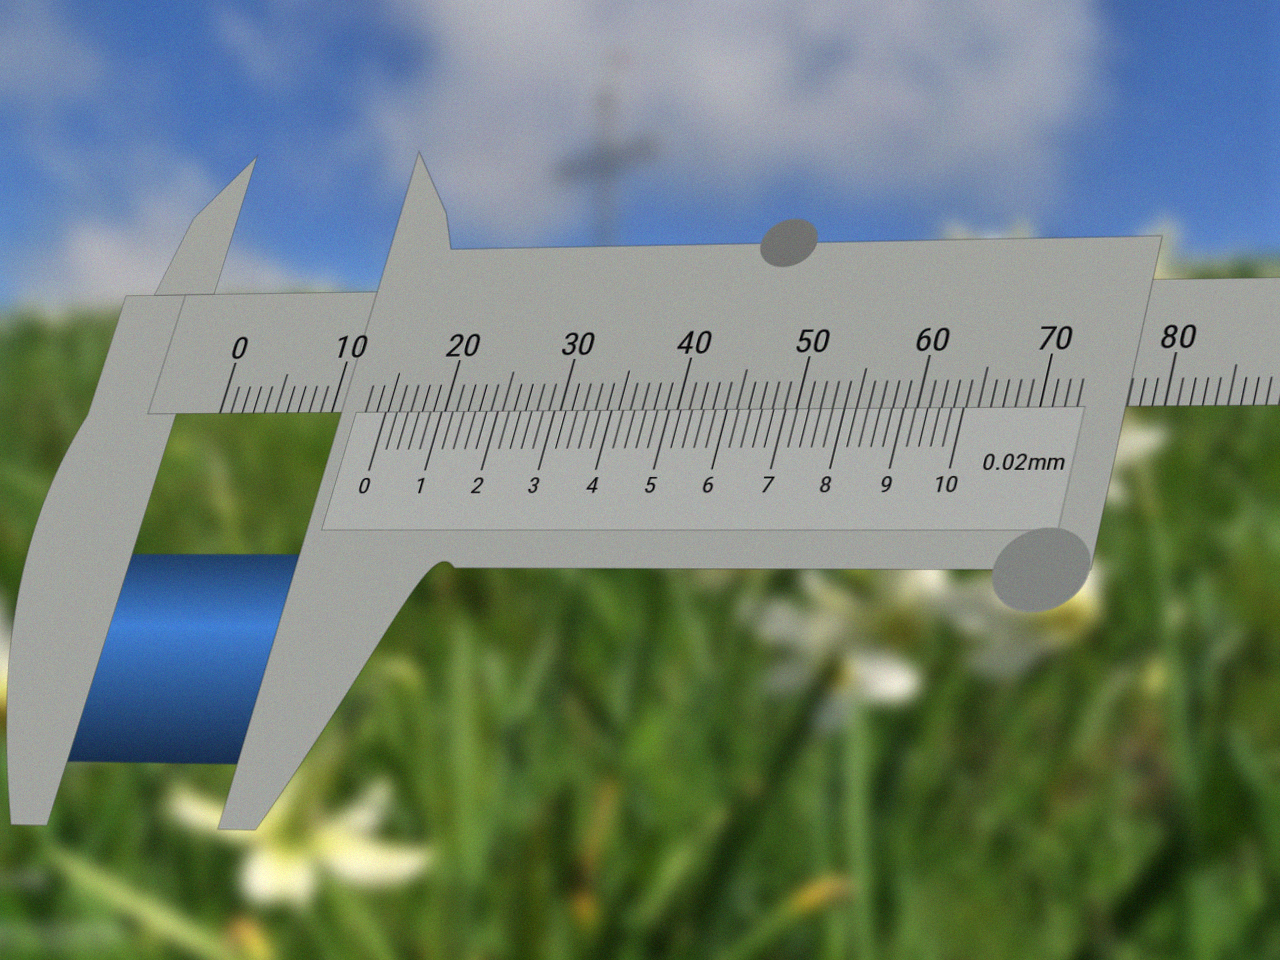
value=14.8 unit=mm
